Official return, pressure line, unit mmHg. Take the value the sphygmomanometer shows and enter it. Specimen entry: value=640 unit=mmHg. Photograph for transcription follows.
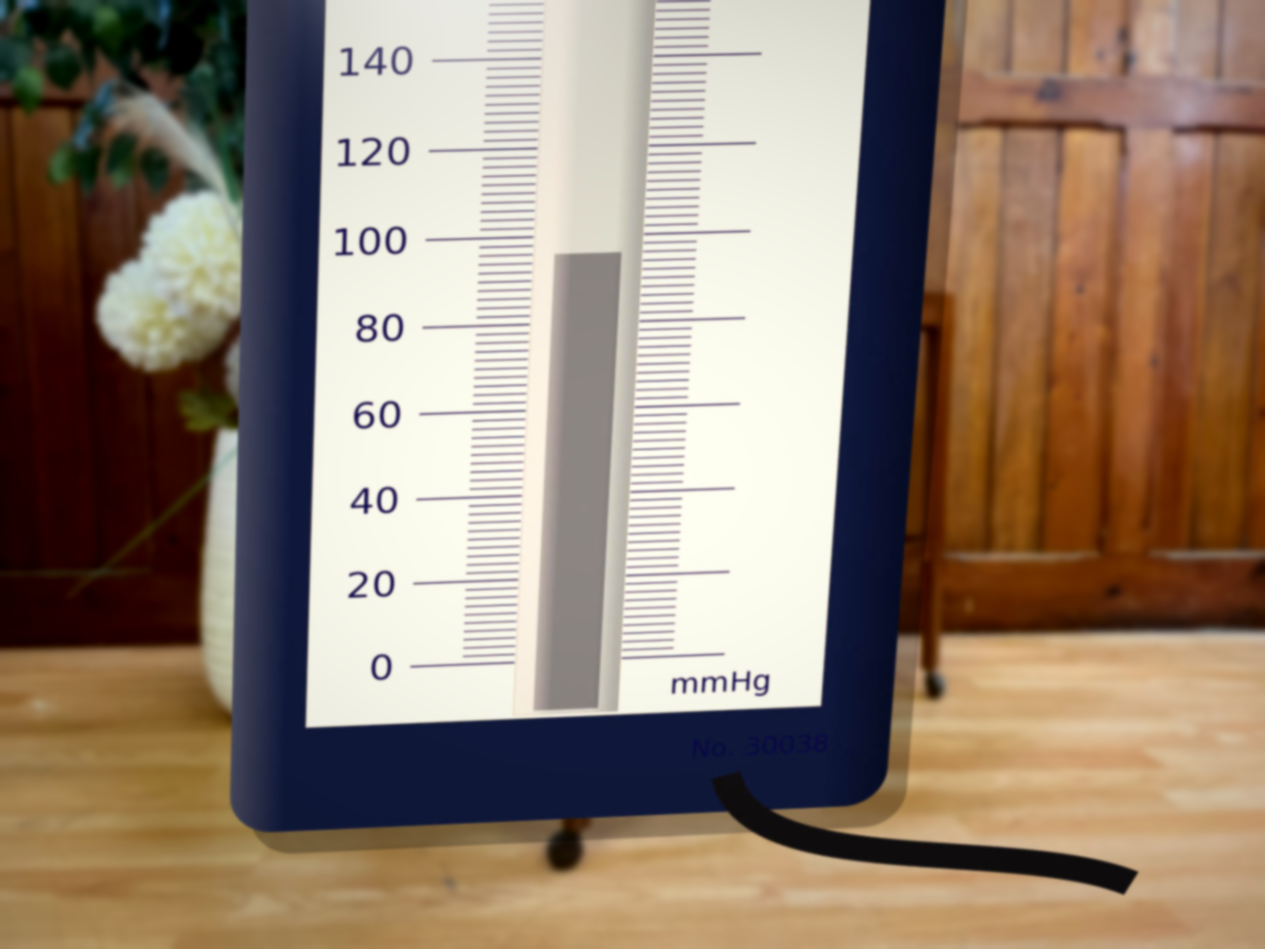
value=96 unit=mmHg
